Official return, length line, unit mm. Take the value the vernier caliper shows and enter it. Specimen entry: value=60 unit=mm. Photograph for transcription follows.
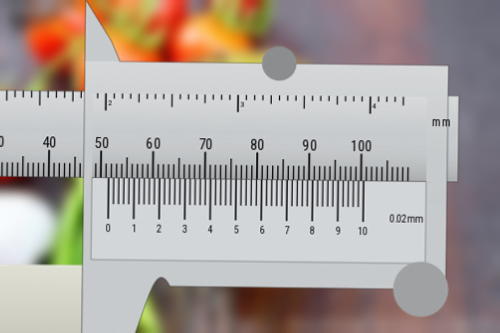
value=51.5 unit=mm
